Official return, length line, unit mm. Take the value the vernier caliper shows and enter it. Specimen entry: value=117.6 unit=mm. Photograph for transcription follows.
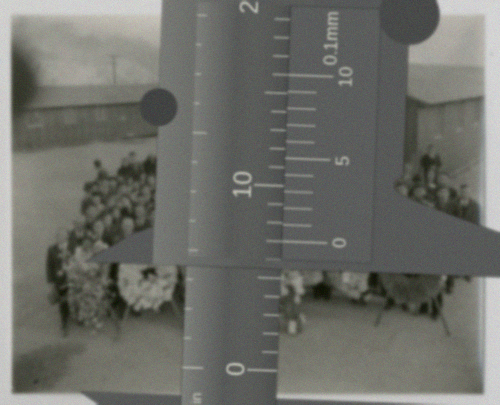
value=7.0 unit=mm
